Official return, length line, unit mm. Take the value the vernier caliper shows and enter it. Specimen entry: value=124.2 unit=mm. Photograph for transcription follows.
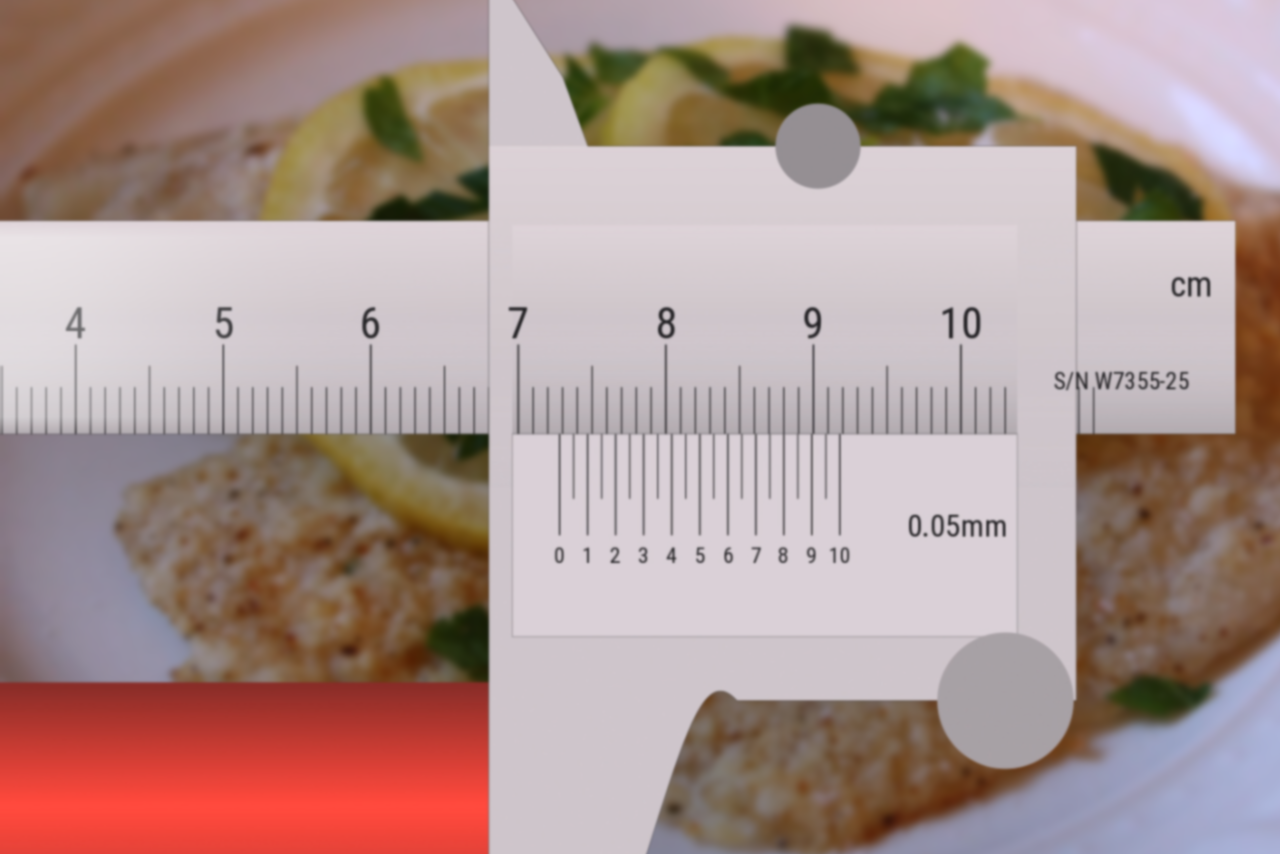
value=72.8 unit=mm
